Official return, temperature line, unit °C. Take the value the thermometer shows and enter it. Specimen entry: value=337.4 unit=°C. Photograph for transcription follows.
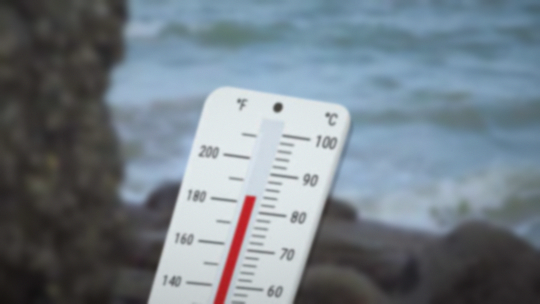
value=84 unit=°C
